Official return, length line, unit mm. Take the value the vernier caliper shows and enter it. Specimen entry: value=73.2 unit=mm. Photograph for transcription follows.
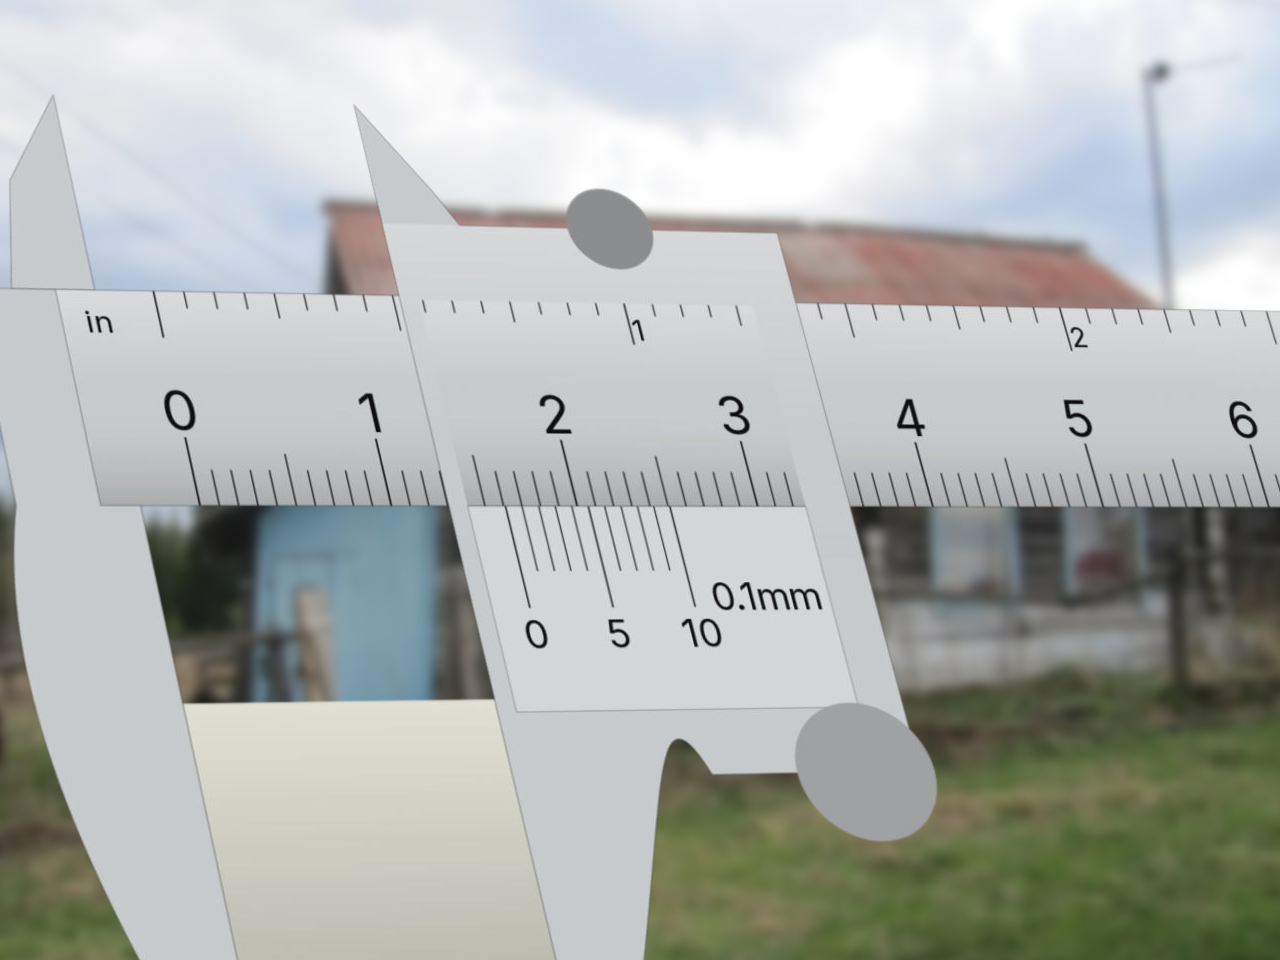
value=16.1 unit=mm
